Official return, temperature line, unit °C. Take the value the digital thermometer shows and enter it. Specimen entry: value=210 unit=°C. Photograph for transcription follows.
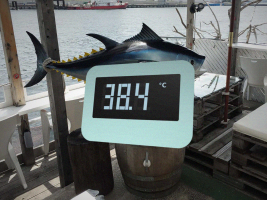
value=38.4 unit=°C
